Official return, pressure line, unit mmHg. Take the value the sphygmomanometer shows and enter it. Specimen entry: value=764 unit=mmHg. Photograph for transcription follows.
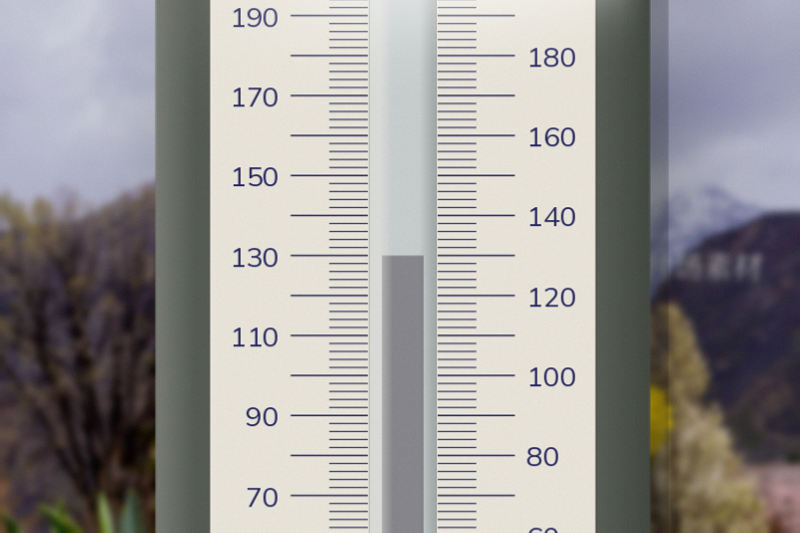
value=130 unit=mmHg
